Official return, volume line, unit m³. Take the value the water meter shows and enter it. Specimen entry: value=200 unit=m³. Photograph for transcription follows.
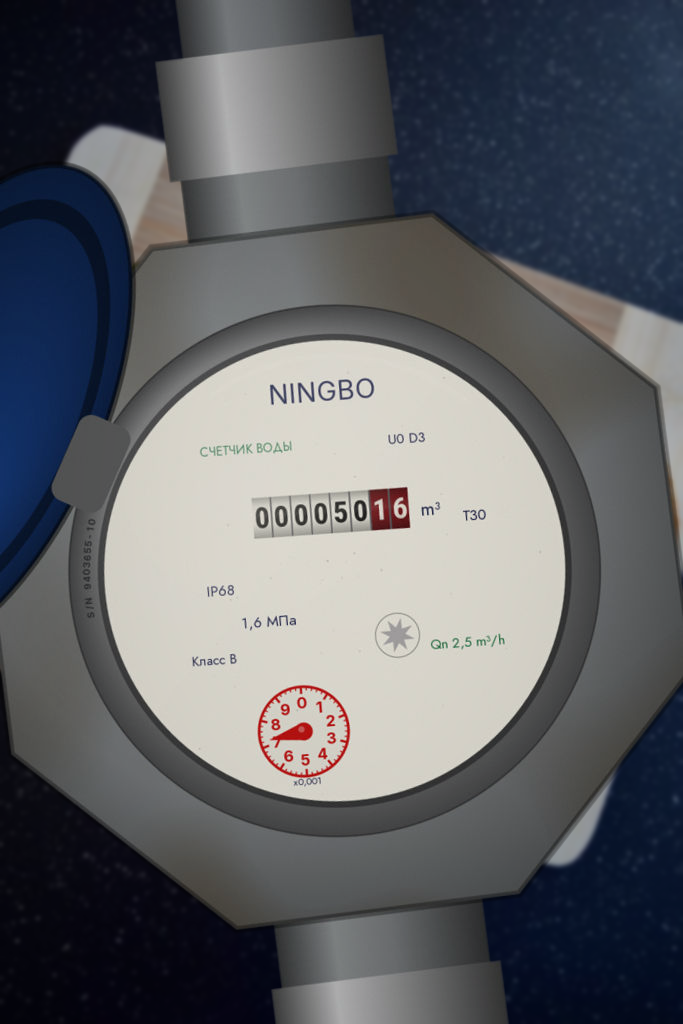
value=50.167 unit=m³
